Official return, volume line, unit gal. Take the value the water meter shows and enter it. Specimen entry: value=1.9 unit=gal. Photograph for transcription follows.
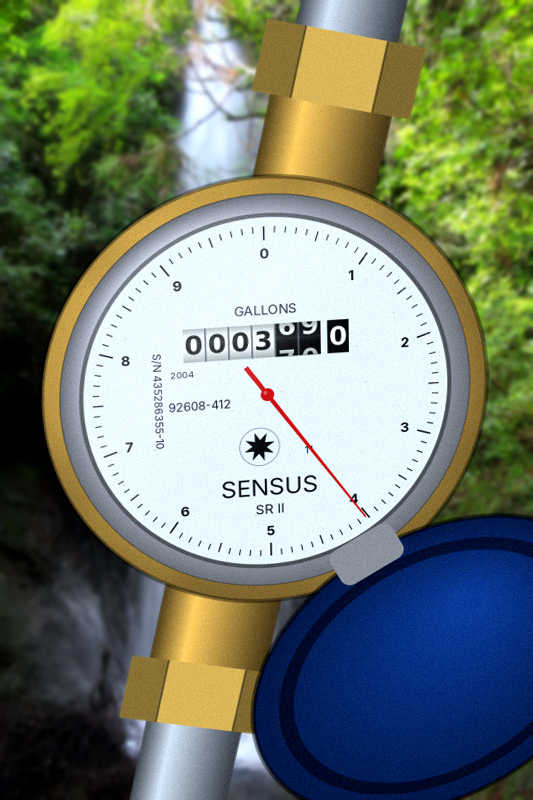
value=3694.0 unit=gal
